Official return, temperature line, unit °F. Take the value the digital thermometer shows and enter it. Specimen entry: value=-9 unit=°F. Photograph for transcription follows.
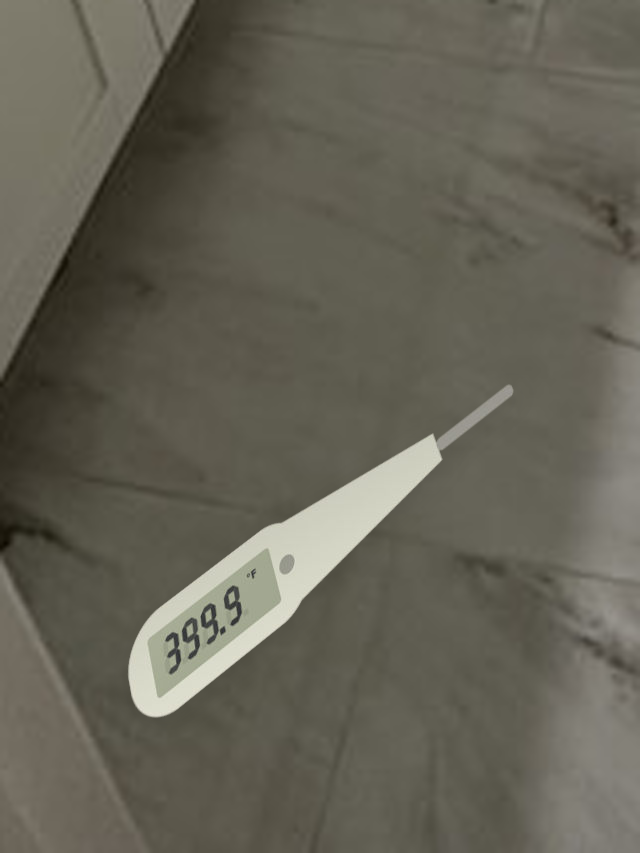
value=399.9 unit=°F
